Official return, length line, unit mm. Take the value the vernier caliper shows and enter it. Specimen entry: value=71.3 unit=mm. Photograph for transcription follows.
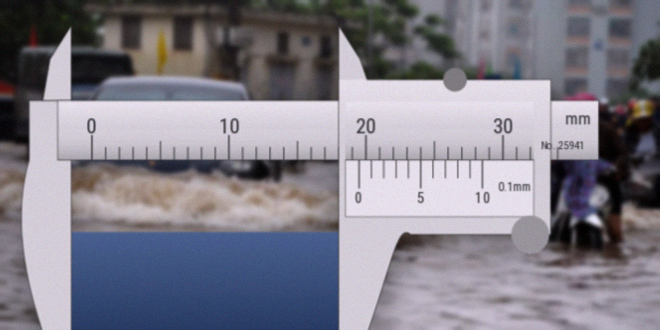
value=19.5 unit=mm
